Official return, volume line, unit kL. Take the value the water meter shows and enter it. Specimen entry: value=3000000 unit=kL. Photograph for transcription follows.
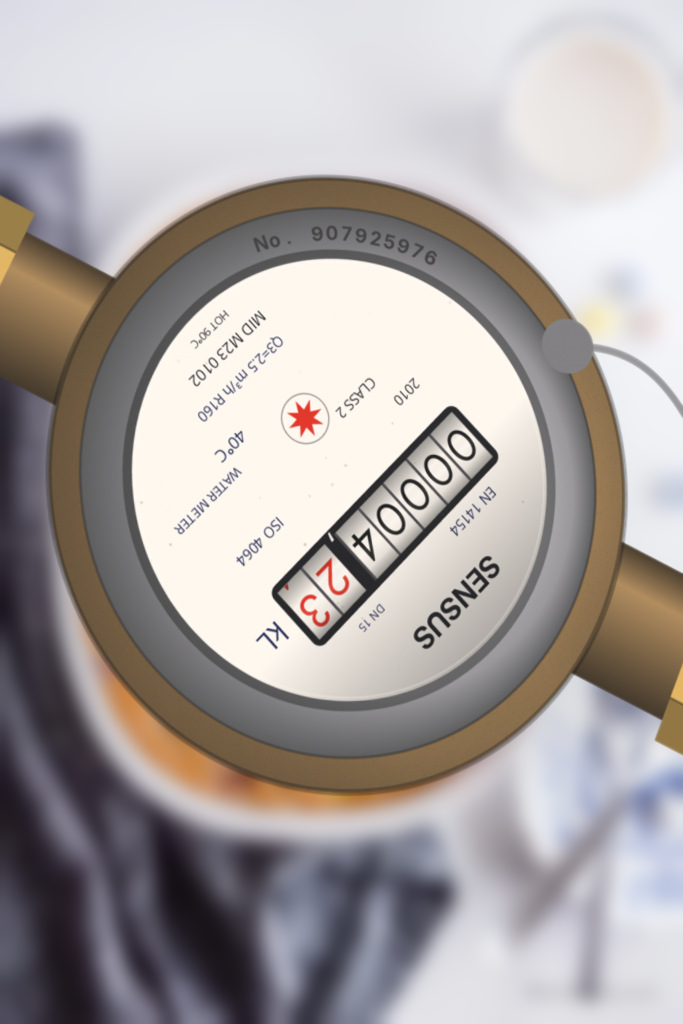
value=4.23 unit=kL
